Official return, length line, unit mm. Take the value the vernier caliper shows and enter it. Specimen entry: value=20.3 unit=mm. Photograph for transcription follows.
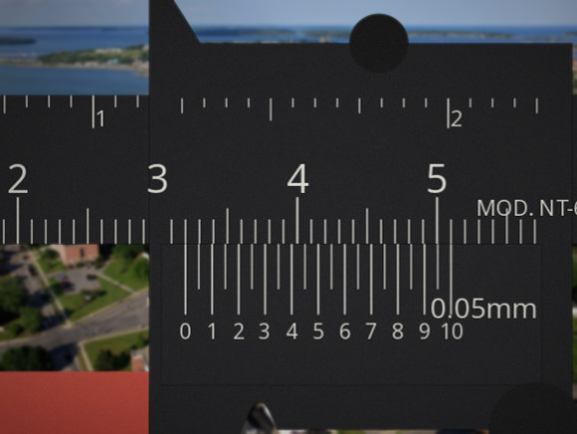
value=32.0 unit=mm
